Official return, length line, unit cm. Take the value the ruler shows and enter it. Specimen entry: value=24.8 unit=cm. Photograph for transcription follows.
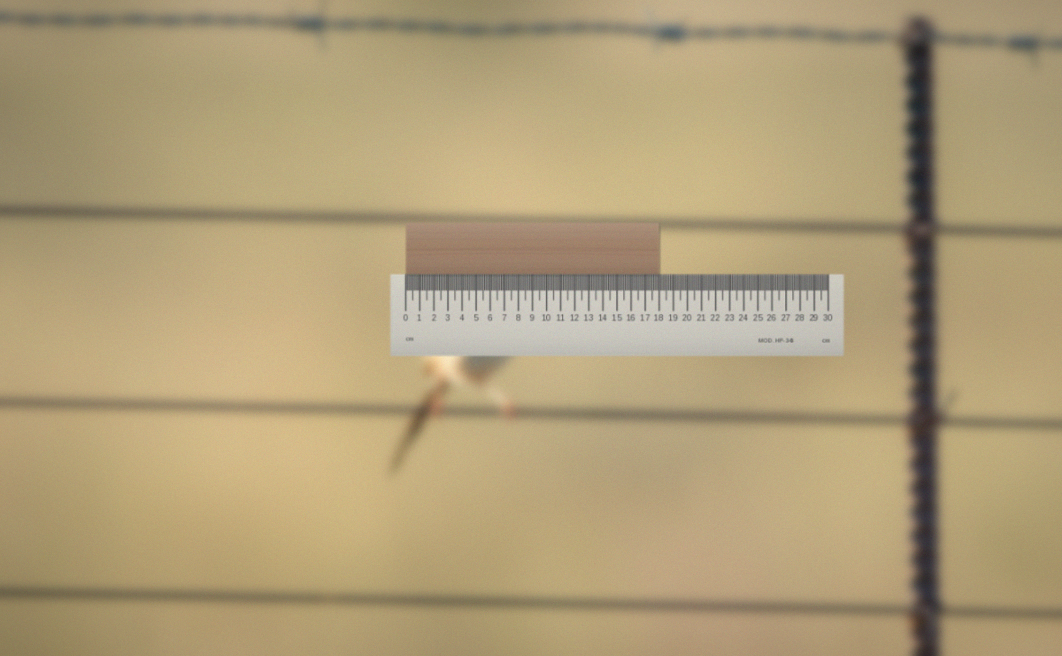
value=18 unit=cm
